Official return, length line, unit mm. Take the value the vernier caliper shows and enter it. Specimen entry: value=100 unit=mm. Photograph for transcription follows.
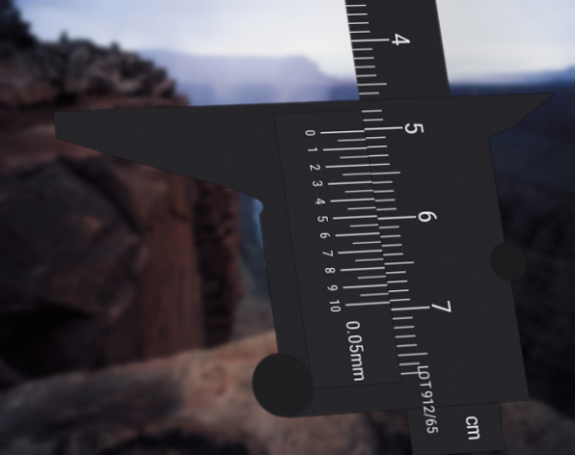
value=50.2 unit=mm
